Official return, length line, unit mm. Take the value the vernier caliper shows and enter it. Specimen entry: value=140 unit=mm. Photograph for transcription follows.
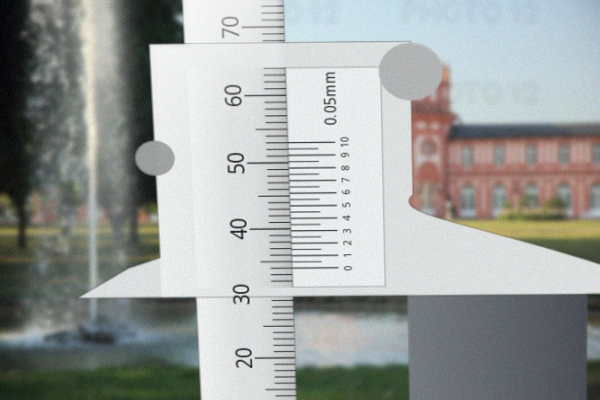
value=34.0 unit=mm
